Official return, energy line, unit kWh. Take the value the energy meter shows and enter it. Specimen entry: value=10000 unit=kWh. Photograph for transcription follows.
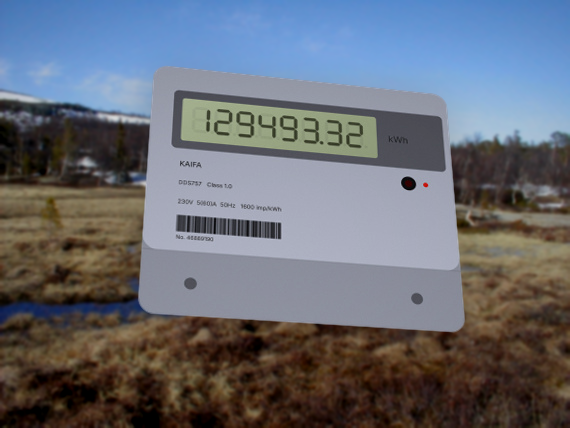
value=129493.32 unit=kWh
